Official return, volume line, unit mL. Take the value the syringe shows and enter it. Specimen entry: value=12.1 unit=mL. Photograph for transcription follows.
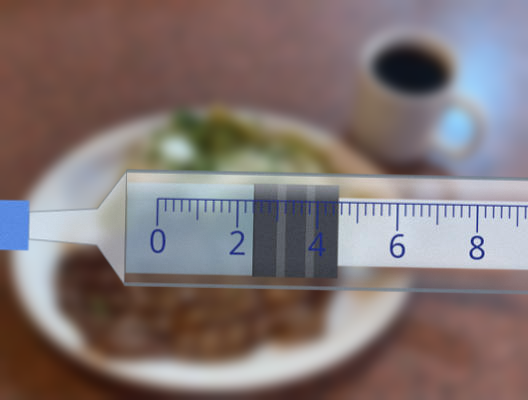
value=2.4 unit=mL
